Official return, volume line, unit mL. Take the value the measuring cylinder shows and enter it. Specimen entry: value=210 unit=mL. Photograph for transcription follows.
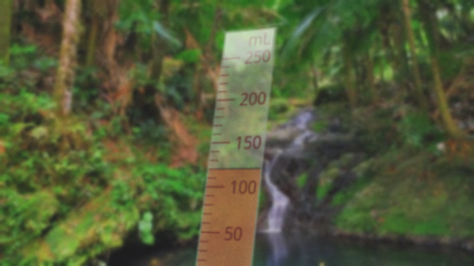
value=120 unit=mL
